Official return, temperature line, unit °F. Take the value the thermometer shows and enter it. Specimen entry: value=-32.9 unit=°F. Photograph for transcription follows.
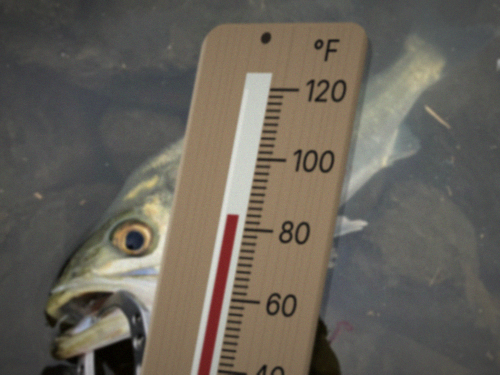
value=84 unit=°F
